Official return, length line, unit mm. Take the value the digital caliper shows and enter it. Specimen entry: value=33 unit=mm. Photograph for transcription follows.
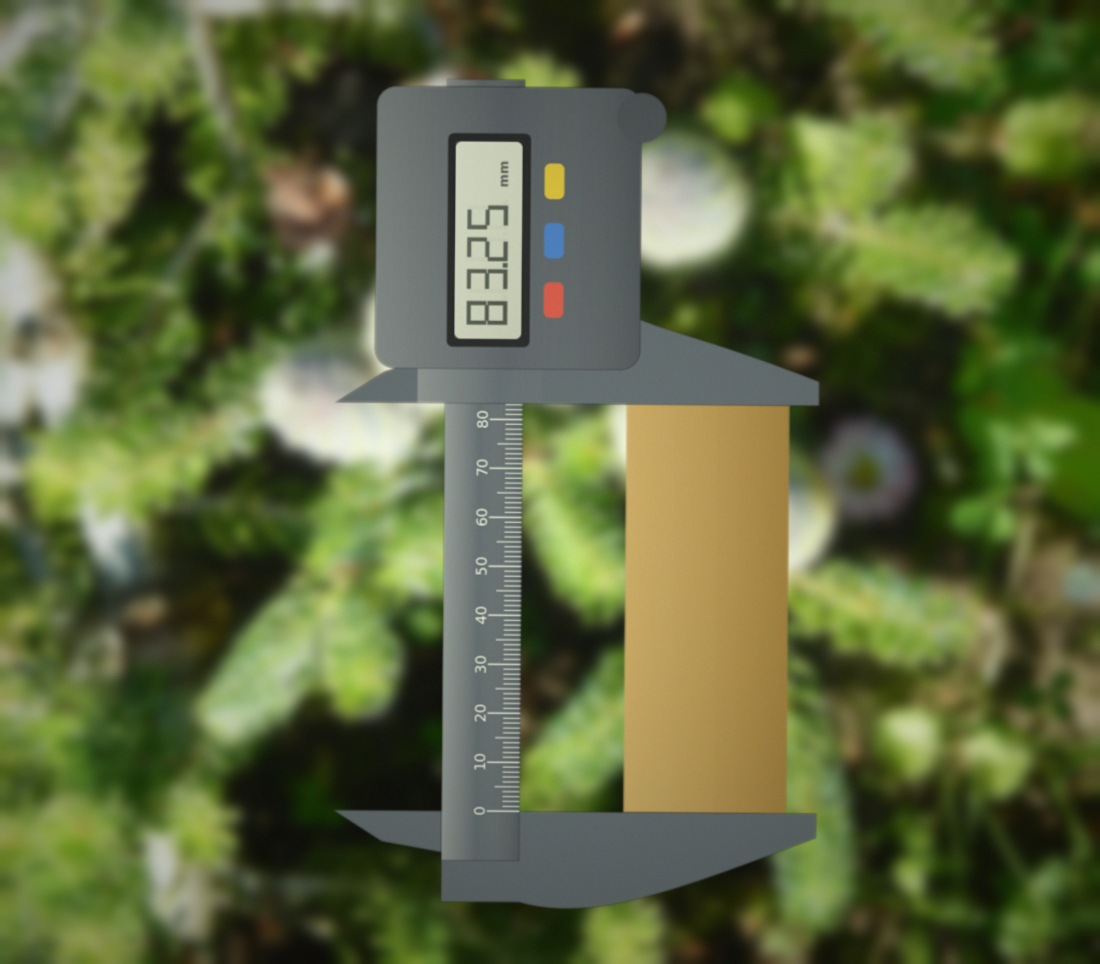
value=83.25 unit=mm
